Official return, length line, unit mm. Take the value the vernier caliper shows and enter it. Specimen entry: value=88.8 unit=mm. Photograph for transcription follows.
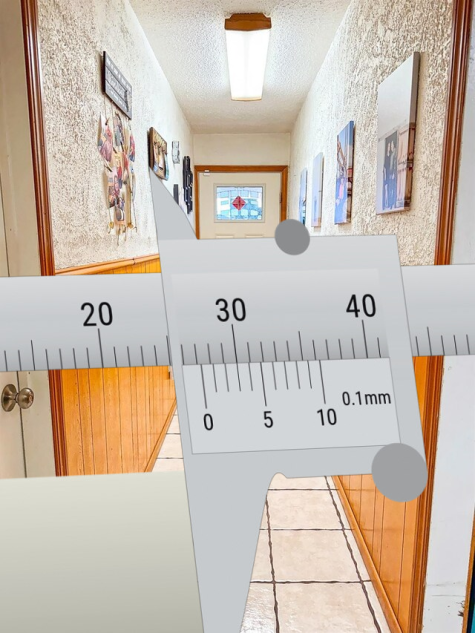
value=27.3 unit=mm
